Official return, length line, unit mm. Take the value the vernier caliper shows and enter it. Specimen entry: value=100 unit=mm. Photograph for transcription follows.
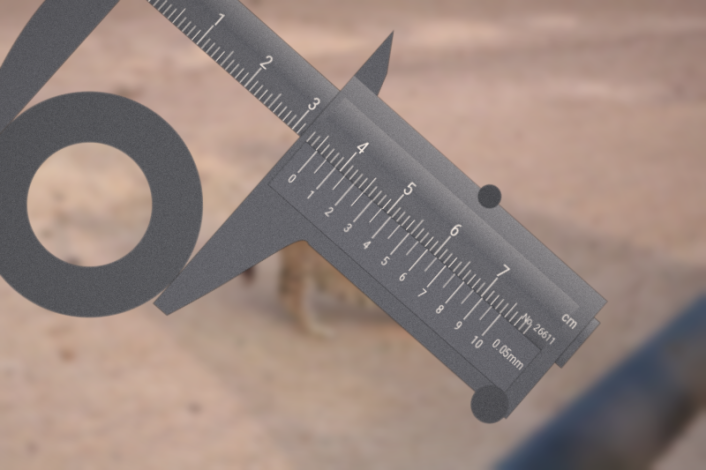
value=35.2 unit=mm
